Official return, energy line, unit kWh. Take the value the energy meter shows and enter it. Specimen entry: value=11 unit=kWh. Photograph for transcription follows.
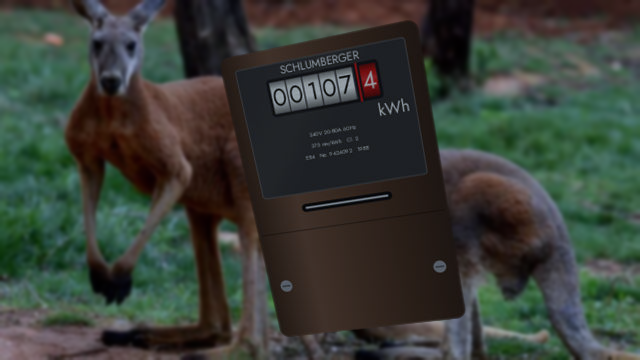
value=107.4 unit=kWh
